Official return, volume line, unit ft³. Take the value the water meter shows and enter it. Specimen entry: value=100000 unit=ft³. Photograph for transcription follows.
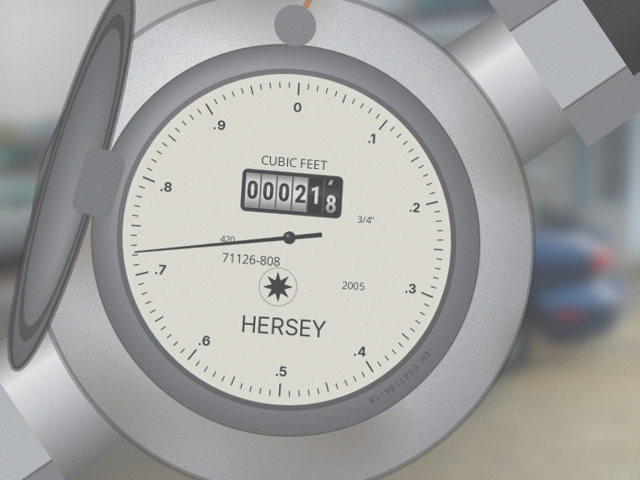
value=217.72 unit=ft³
